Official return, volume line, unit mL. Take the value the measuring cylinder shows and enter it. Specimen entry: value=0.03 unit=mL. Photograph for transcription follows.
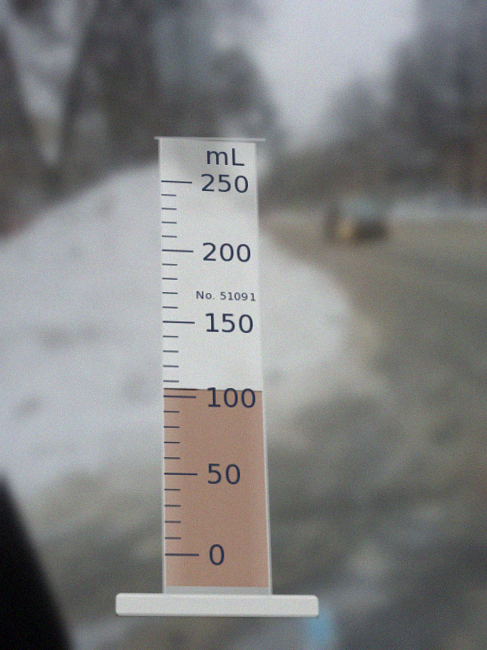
value=105 unit=mL
